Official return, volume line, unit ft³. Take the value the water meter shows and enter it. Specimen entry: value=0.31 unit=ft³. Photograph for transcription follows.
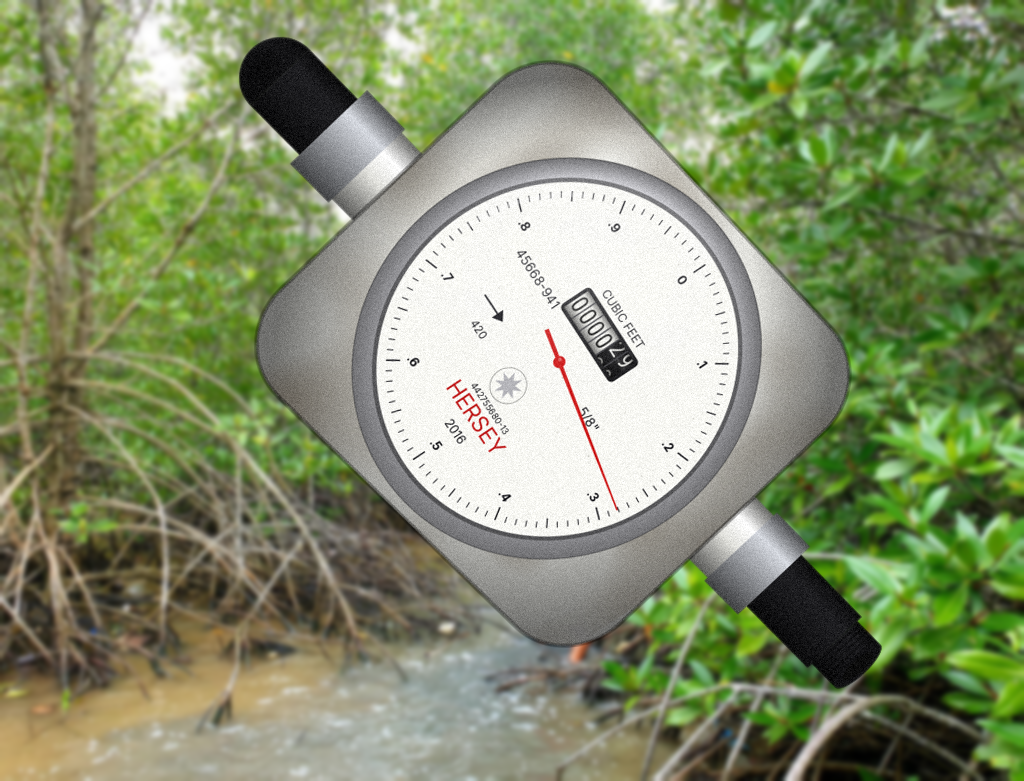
value=29.28 unit=ft³
